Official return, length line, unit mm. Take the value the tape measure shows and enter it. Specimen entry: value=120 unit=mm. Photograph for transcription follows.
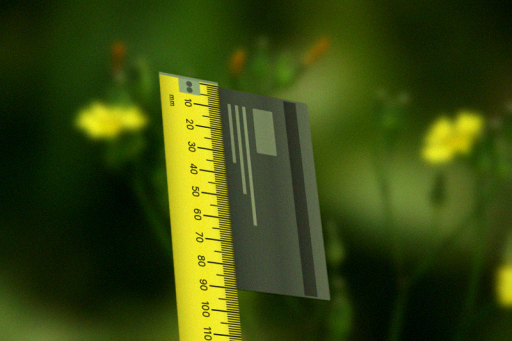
value=90 unit=mm
